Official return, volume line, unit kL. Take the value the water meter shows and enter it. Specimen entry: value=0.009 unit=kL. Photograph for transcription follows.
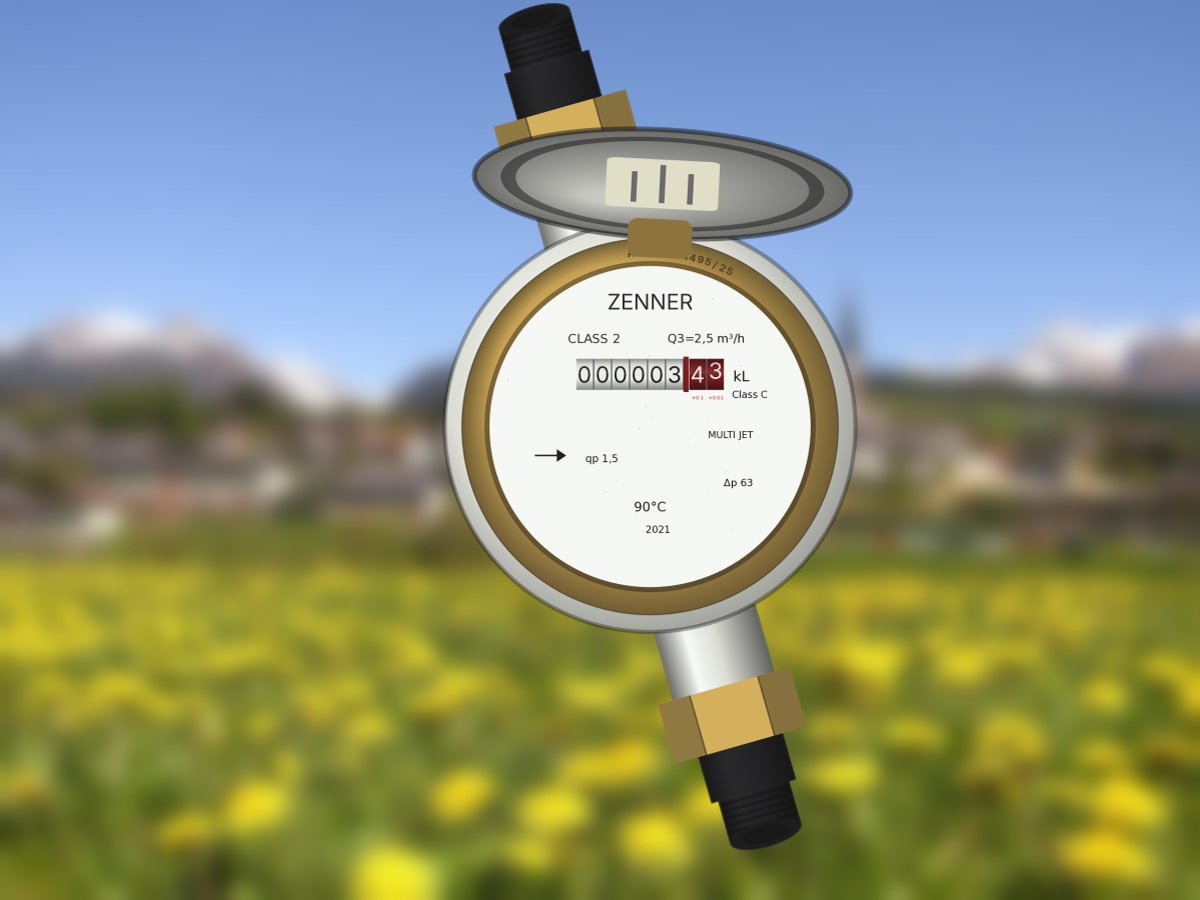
value=3.43 unit=kL
